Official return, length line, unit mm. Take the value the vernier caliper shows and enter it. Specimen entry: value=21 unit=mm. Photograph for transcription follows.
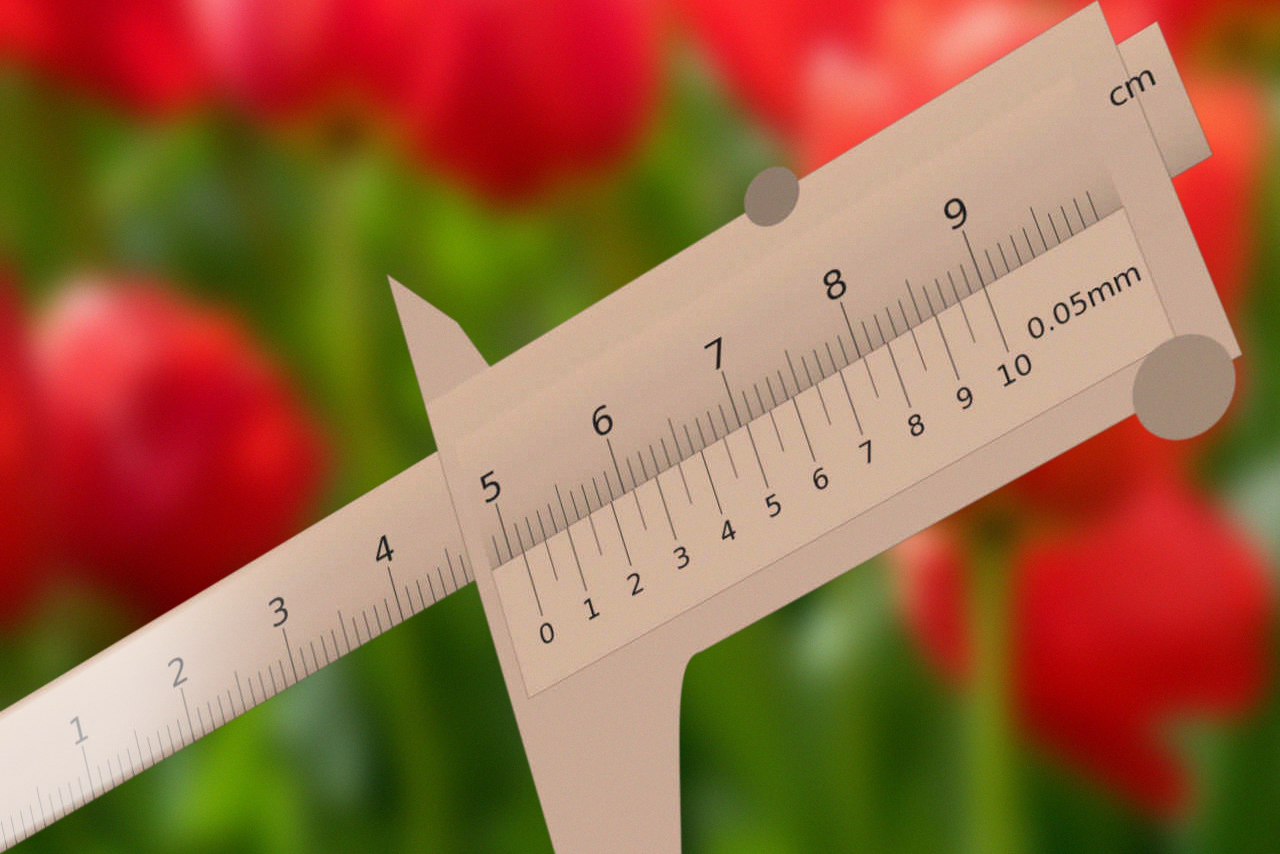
value=51.0 unit=mm
